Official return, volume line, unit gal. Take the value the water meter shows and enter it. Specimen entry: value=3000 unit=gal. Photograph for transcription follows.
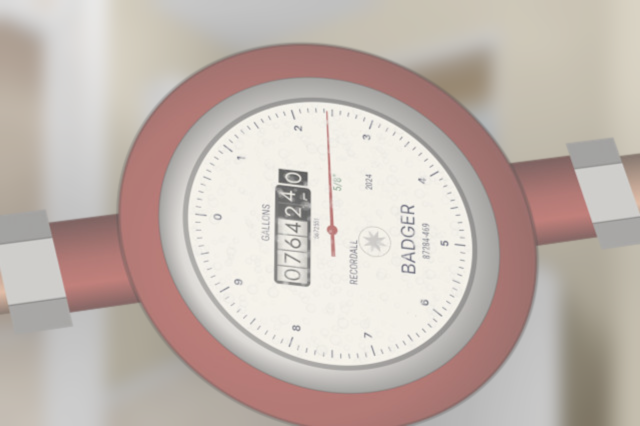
value=764242.4 unit=gal
